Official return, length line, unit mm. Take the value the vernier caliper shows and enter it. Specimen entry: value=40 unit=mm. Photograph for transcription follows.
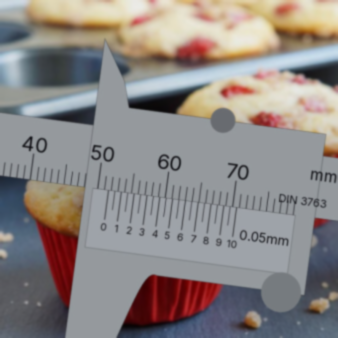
value=51.6 unit=mm
